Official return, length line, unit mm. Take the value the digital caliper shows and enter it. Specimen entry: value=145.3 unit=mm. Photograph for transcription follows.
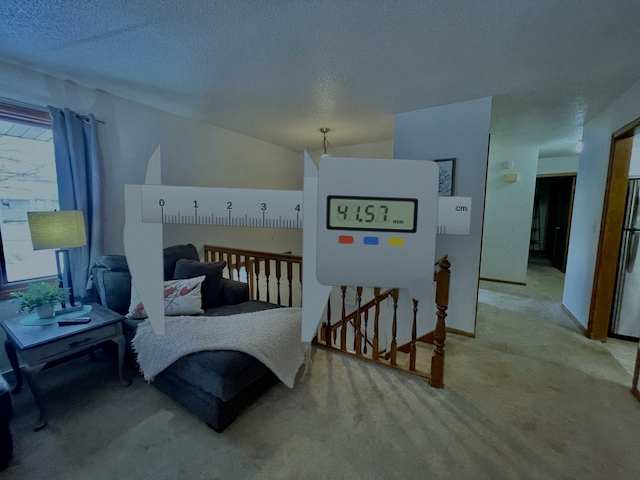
value=41.57 unit=mm
